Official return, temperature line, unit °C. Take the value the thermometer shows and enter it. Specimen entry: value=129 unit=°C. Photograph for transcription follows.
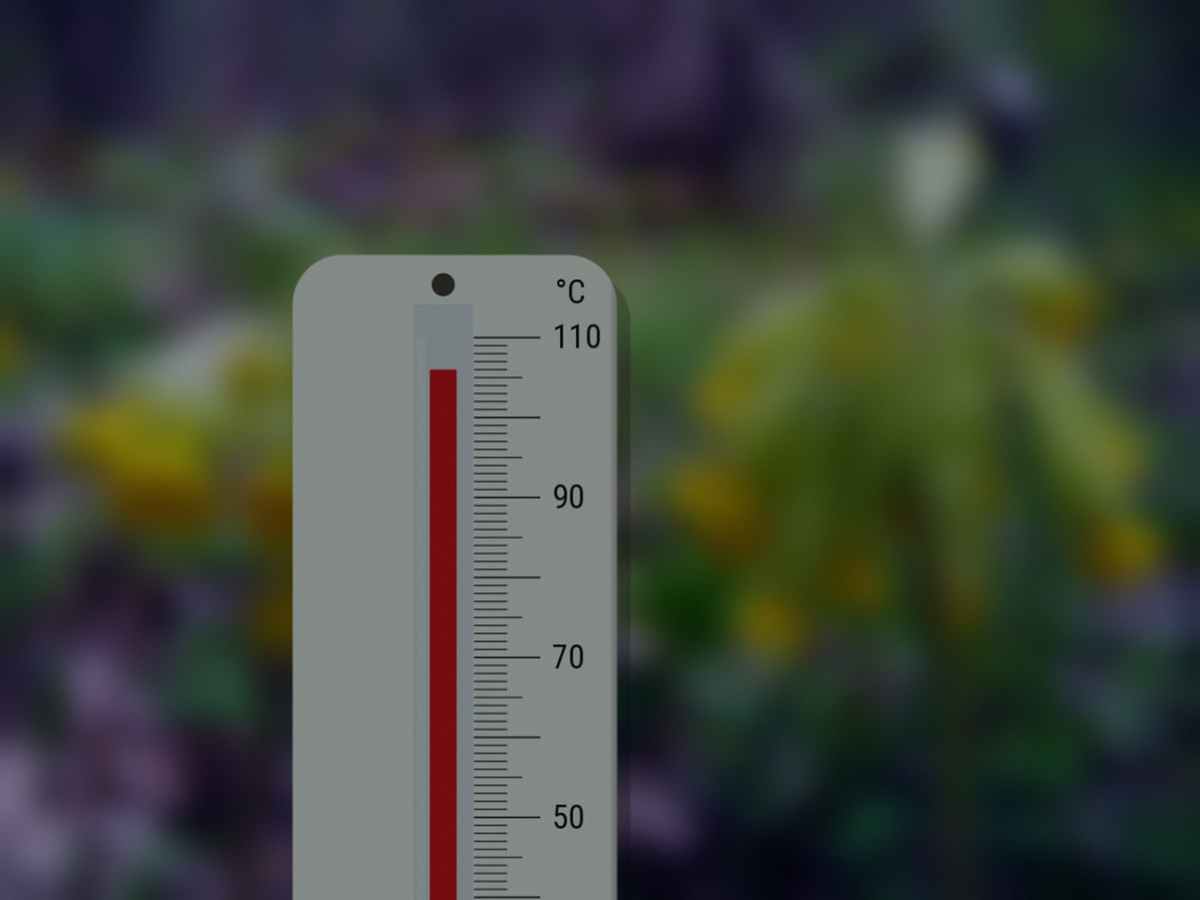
value=106 unit=°C
